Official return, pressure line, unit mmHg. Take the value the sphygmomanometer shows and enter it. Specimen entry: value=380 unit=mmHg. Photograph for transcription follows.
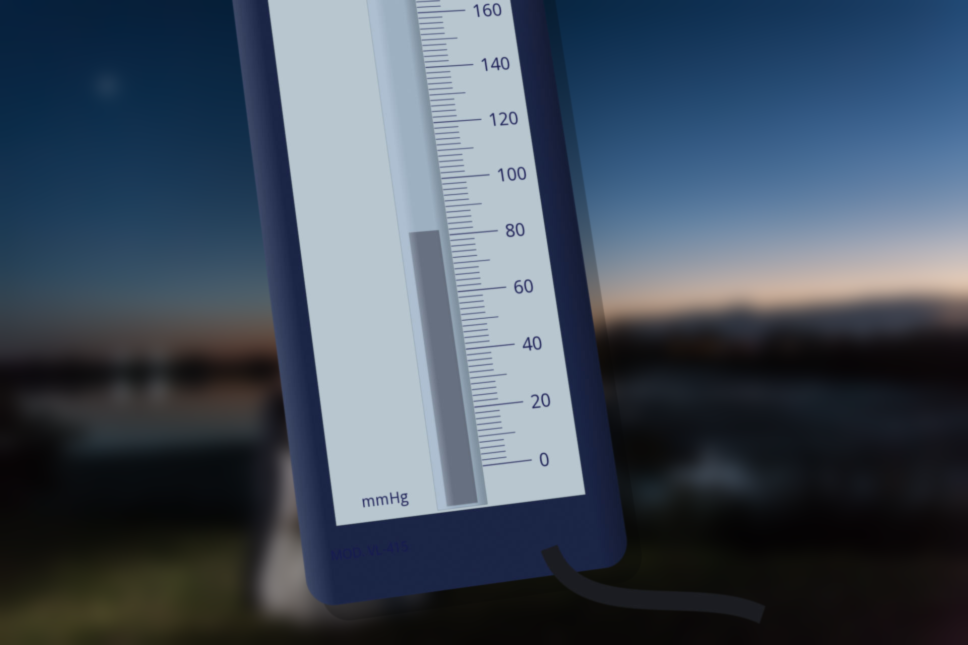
value=82 unit=mmHg
